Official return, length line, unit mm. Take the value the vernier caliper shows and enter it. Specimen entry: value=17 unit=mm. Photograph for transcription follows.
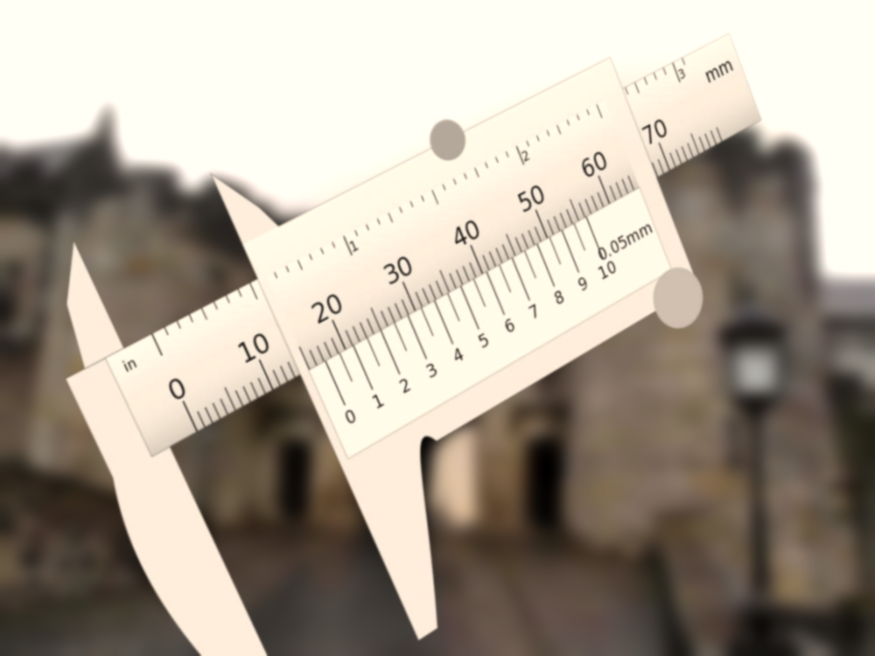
value=17.2 unit=mm
